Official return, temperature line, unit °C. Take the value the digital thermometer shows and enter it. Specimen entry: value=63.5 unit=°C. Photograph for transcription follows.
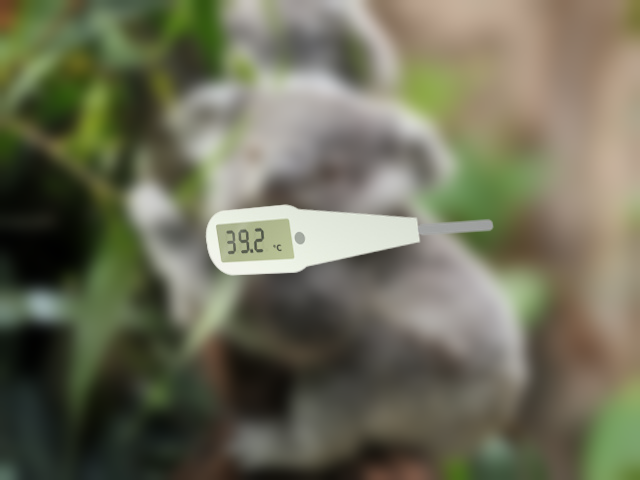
value=39.2 unit=°C
